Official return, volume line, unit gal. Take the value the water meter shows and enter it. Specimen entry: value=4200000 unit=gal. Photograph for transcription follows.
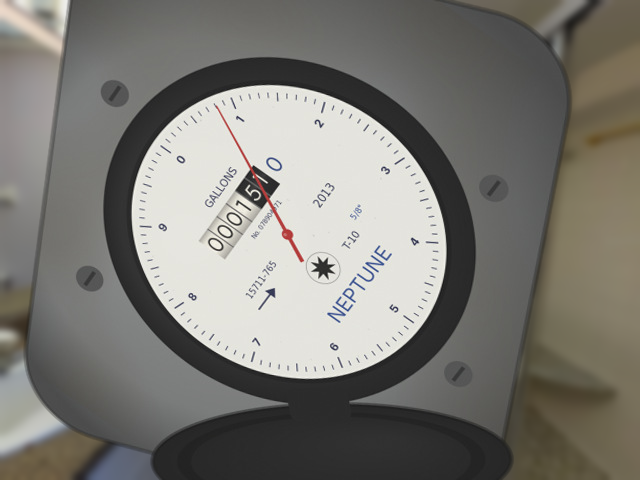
value=1510.8 unit=gal
